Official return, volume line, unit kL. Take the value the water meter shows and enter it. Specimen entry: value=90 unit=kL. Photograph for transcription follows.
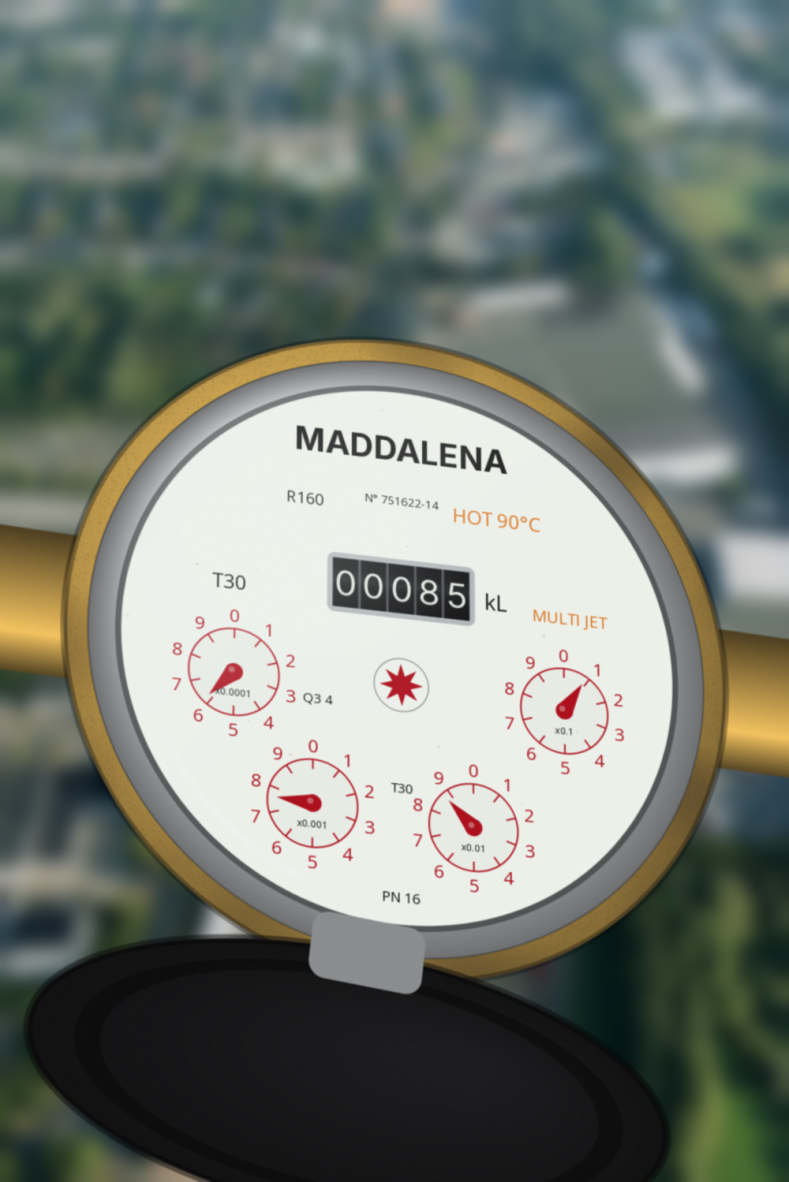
value=85.0876 unit=kL
